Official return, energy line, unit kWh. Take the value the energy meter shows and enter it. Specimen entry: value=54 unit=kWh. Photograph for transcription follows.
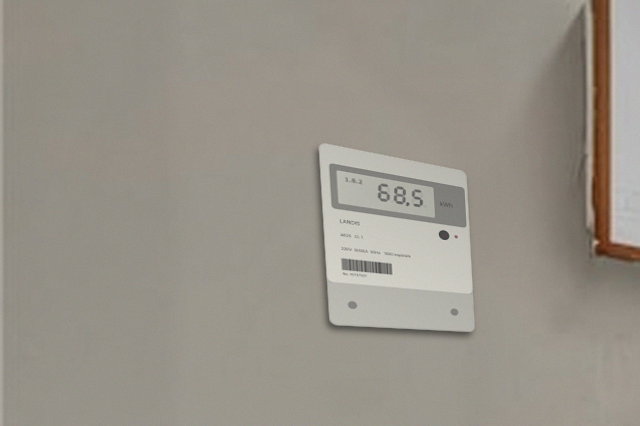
value=68.5 unit=kWh
